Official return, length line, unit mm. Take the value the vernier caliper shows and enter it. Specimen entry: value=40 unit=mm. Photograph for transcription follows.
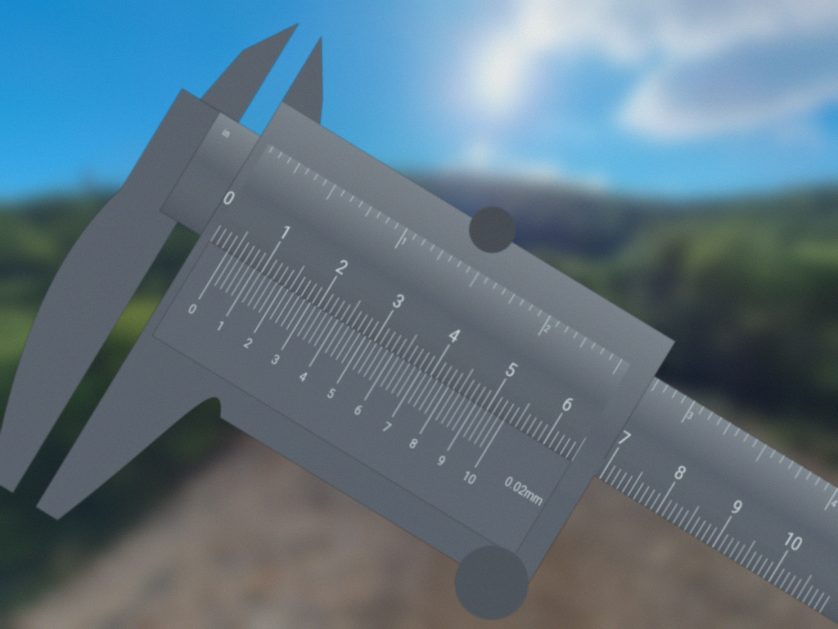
value=4.0 unit=mm
